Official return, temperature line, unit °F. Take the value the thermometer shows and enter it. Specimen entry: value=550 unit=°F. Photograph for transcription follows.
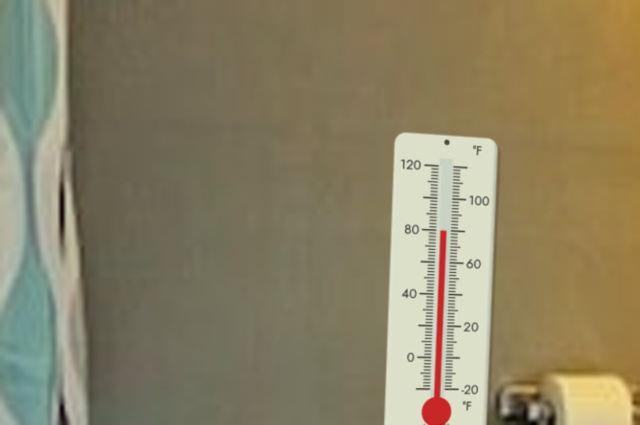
value=80 unit=°F
